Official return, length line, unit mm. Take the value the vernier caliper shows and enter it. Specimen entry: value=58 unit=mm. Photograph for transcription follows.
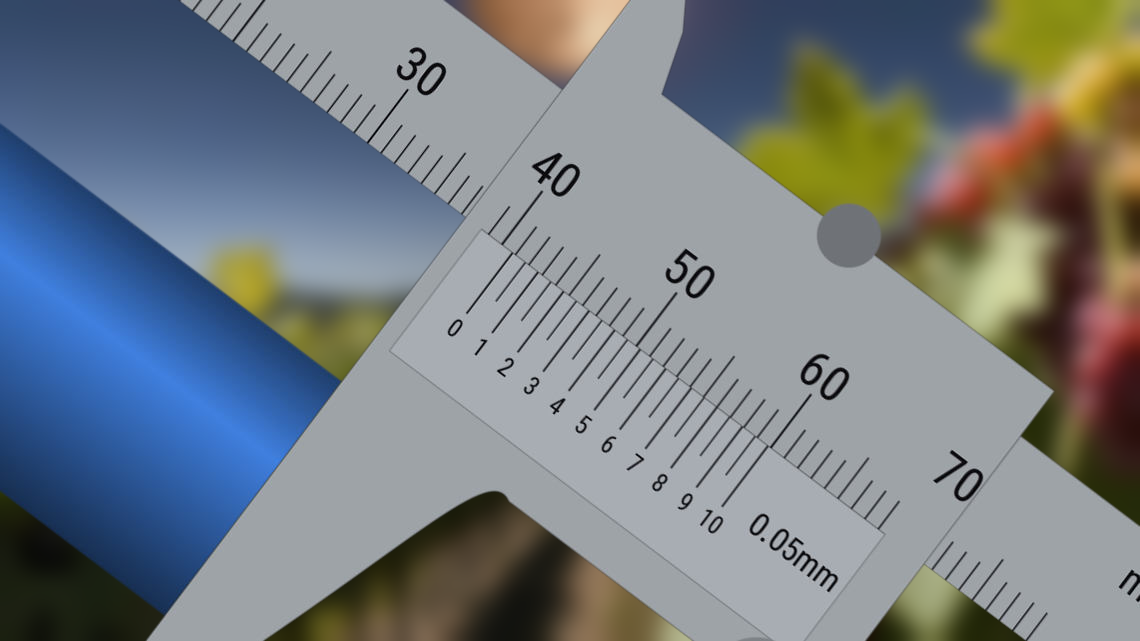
value=40.8 unit=mm
